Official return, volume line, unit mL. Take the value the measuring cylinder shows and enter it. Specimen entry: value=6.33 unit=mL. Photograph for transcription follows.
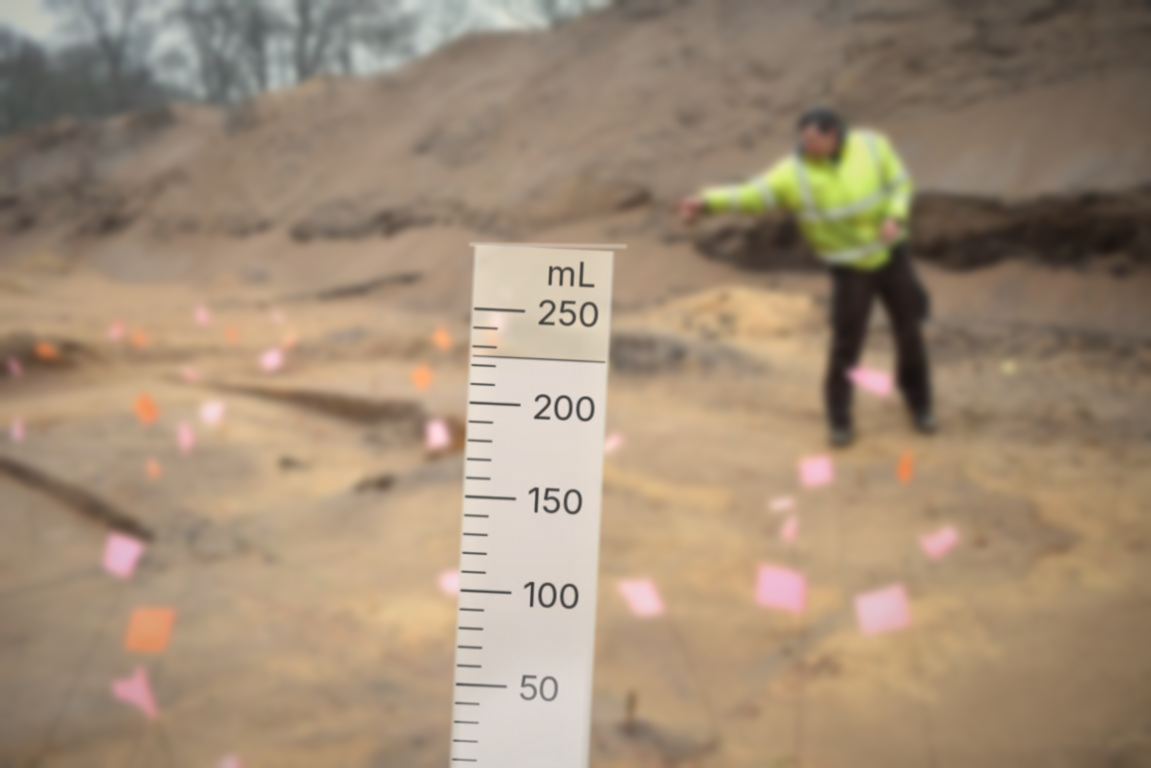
value=225 unit=mL
